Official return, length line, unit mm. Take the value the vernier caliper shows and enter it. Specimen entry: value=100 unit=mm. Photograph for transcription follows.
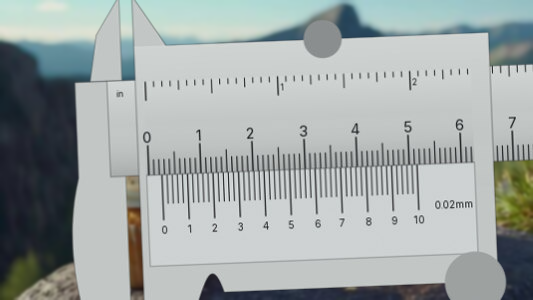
value=2.5 unit=mm
